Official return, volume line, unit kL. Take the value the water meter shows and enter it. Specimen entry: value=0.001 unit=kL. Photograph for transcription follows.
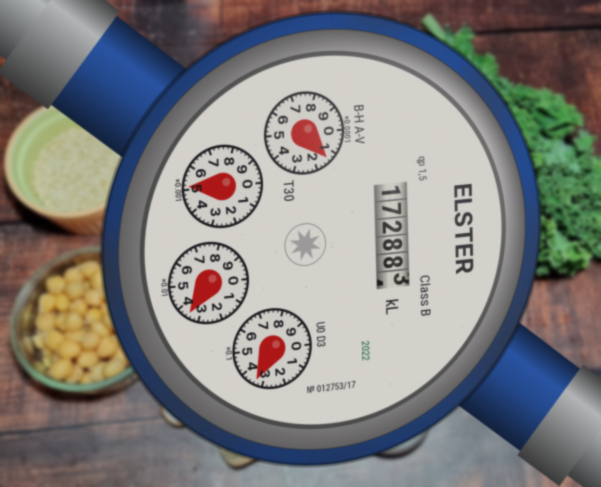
value=172883.3351 unit=kL
